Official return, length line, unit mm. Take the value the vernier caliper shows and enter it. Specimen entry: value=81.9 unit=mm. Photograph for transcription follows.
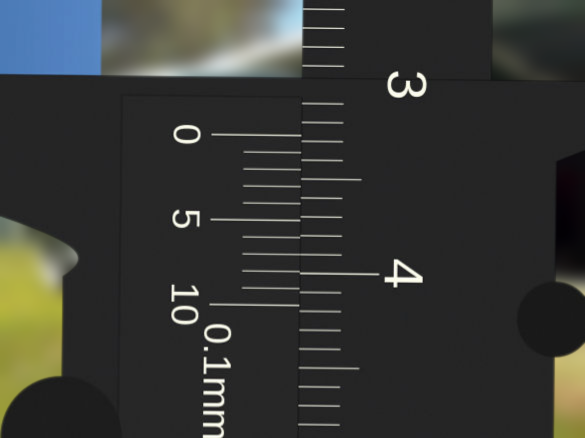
value=32.7 unit=mm
